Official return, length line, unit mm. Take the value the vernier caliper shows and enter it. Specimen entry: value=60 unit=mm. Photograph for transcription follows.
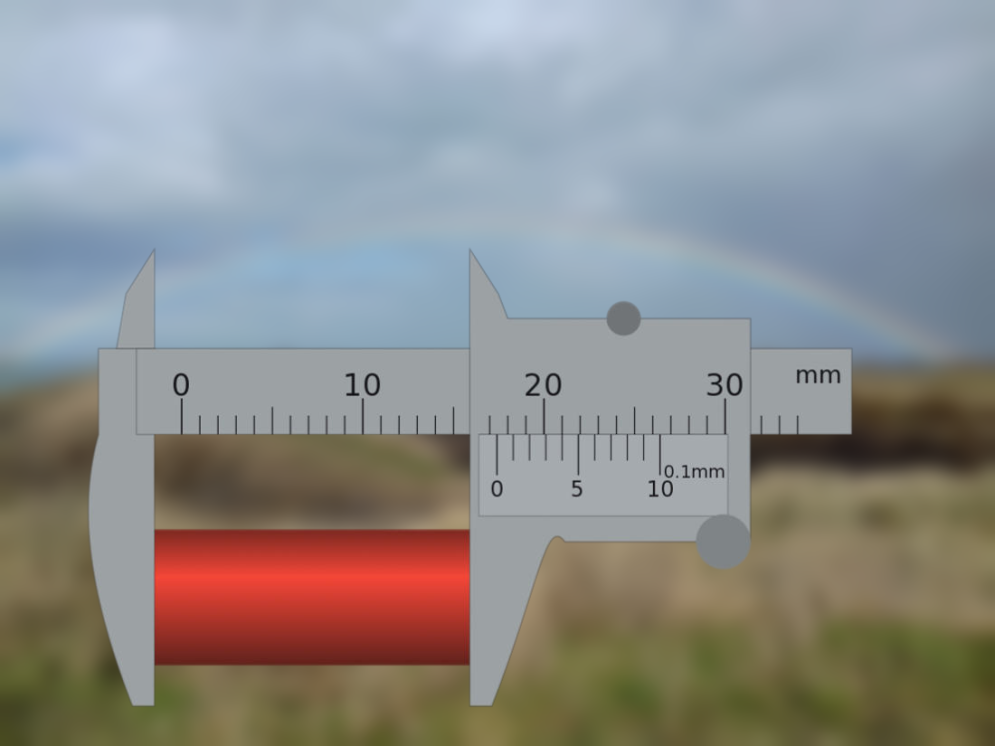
value=17.4 unit=mm
